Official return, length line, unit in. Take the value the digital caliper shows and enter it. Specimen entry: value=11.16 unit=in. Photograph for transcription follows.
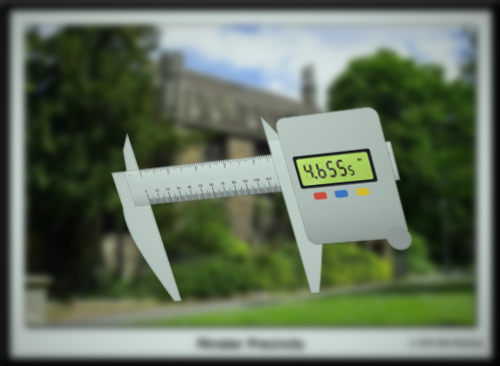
value=4.6555 unit=in
